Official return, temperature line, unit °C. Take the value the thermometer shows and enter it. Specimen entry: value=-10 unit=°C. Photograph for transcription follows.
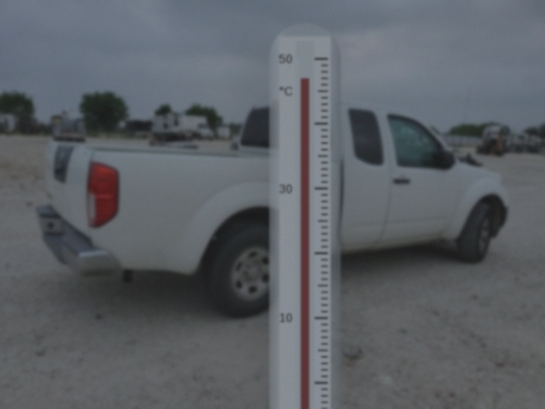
value=47 unit=°C
